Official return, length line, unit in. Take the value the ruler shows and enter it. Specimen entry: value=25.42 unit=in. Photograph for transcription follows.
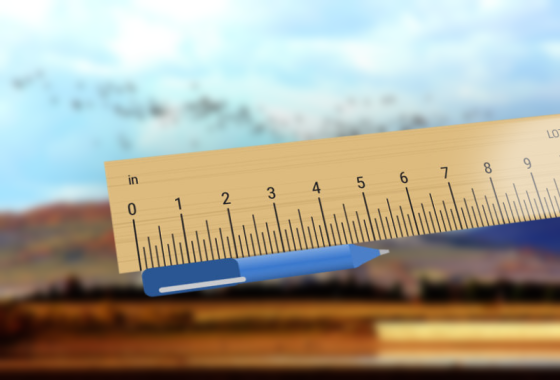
value=5.25 unit=in
